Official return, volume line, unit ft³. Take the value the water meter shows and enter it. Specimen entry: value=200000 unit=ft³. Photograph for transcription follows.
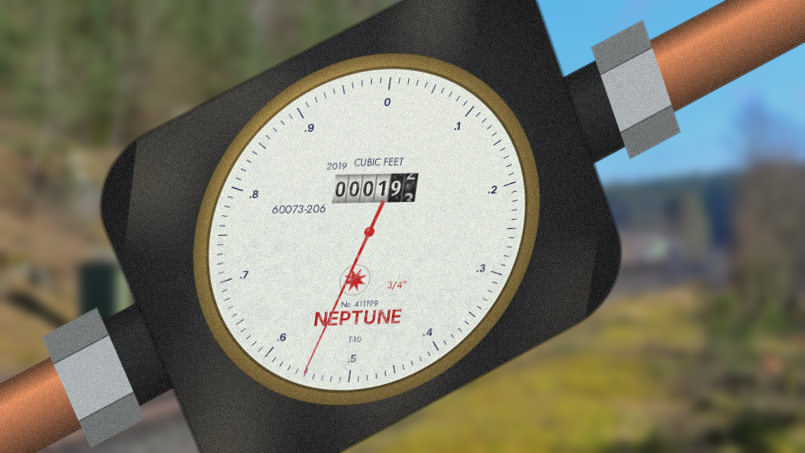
value=192.55 unit=ft³
